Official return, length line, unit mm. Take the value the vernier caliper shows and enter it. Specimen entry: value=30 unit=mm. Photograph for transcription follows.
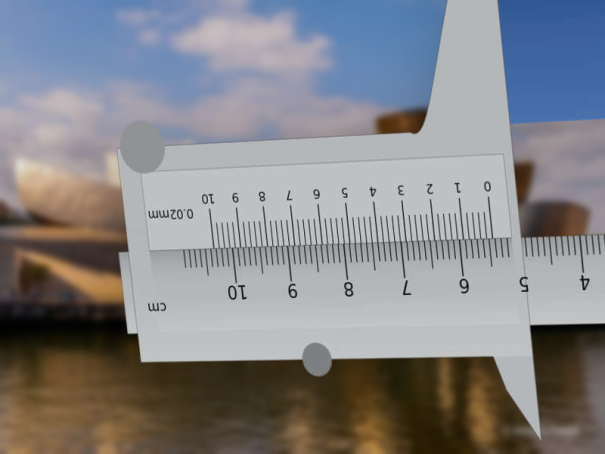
value=54.4 unit=mm
